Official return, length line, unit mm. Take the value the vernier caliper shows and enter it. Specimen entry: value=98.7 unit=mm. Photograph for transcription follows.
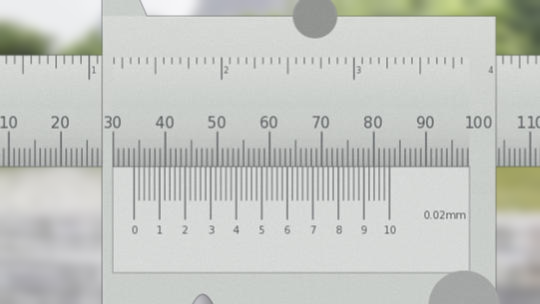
value=34.0 unit=mm
